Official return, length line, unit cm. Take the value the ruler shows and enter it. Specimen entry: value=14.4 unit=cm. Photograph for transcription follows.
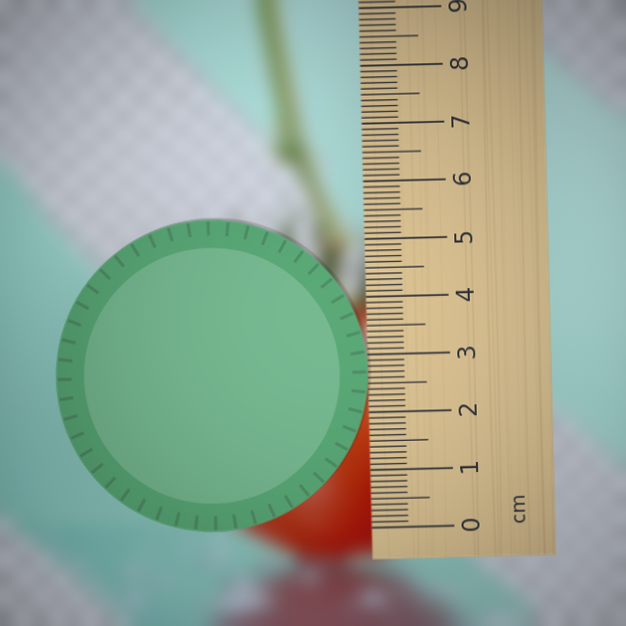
value=5.4 unit=cm
